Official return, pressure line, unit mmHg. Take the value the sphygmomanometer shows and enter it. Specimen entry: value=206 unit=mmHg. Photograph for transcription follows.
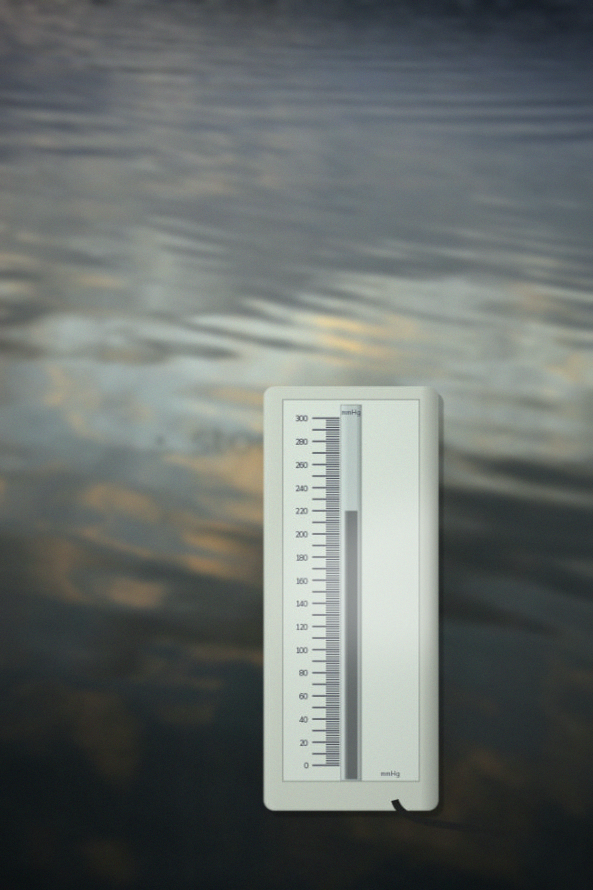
value=220 unit=mmHg
